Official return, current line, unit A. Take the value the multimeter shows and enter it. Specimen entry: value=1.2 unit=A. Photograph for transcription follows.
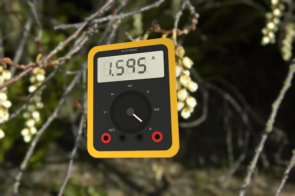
value=1.595 unit=A
